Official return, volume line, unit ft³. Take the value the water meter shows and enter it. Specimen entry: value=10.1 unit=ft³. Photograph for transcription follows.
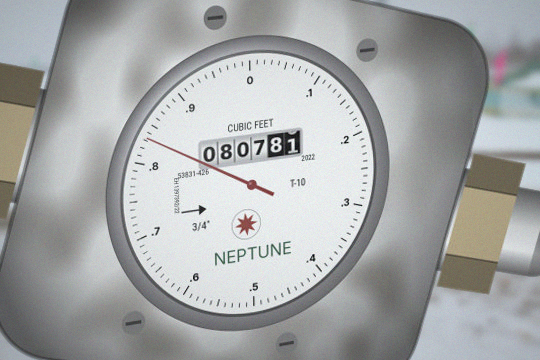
value=80780.83 unit=ft³
